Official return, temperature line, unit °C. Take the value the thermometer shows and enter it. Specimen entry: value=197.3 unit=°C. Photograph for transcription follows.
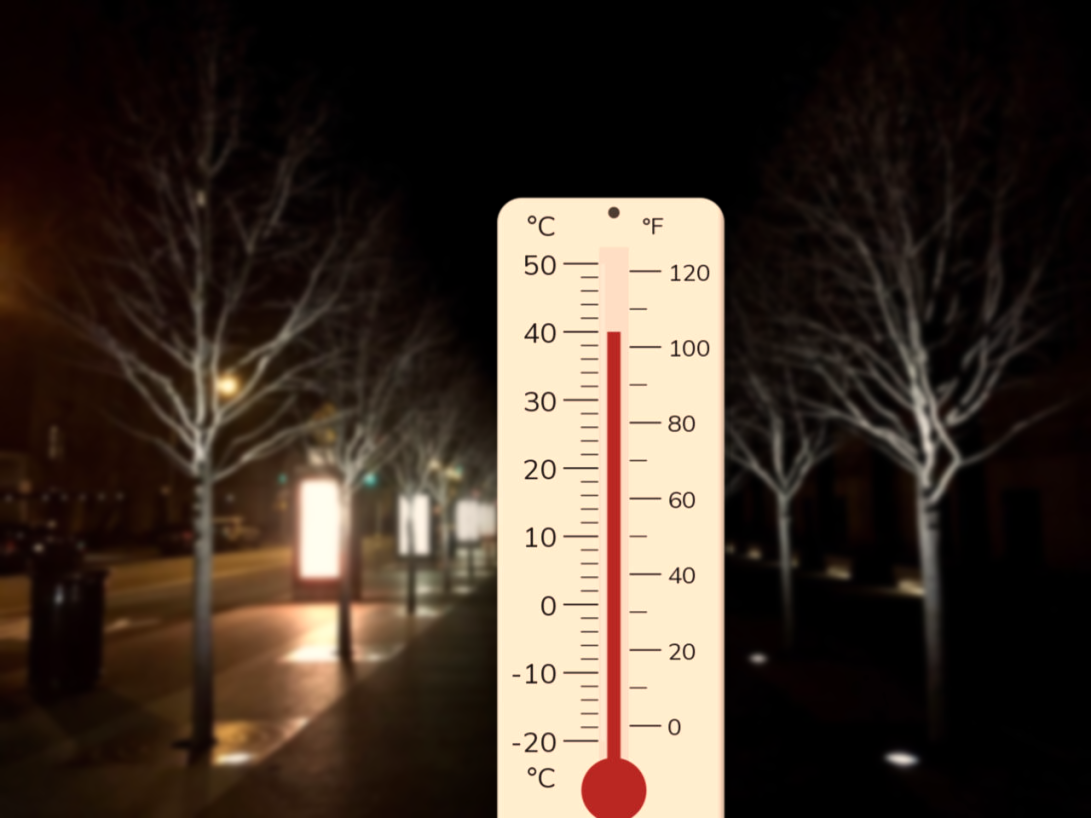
value=40 unit=°C
